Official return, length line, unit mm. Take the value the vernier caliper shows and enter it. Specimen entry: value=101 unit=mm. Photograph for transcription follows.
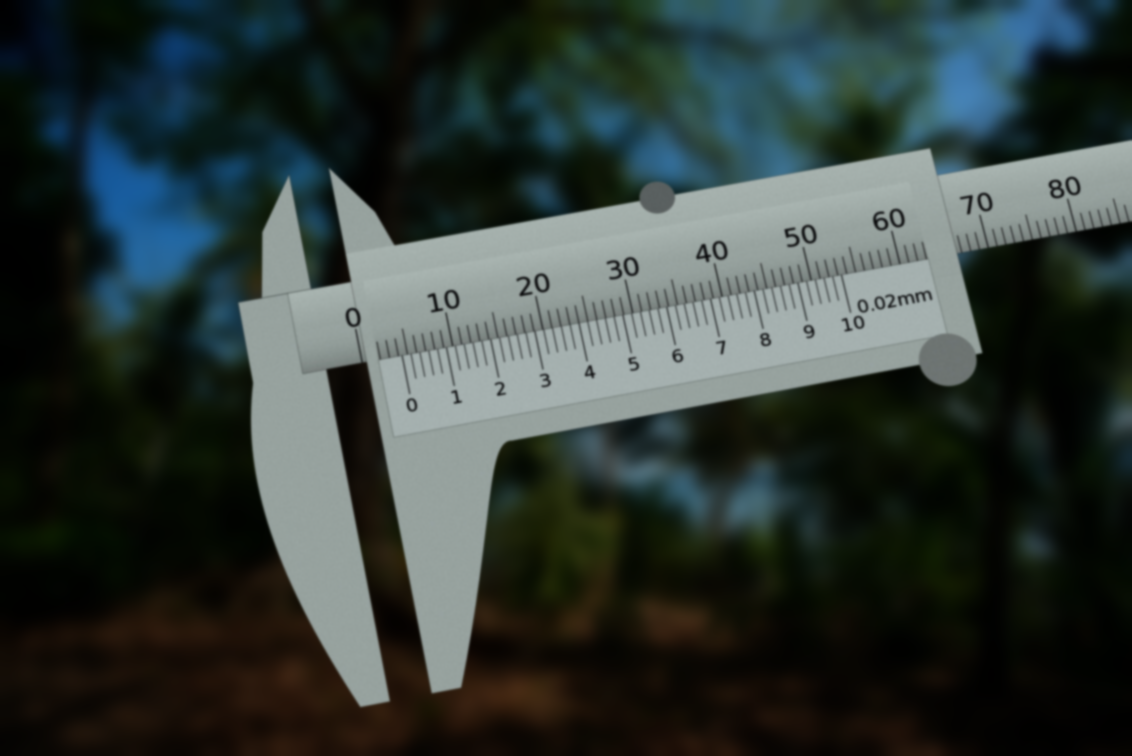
value=4.4 unit=mm
